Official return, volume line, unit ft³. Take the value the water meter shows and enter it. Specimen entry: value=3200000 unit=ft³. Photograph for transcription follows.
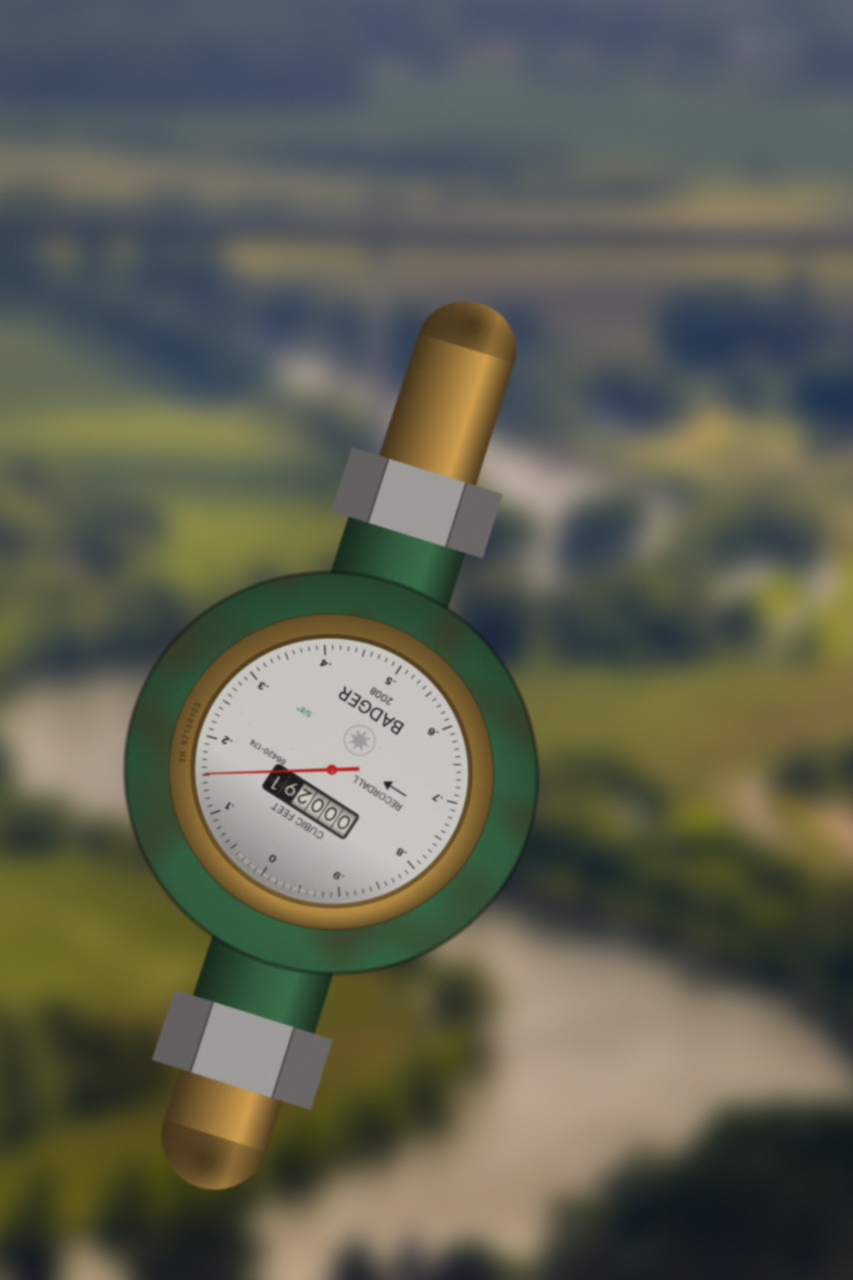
value=291.15 unit=ft³
